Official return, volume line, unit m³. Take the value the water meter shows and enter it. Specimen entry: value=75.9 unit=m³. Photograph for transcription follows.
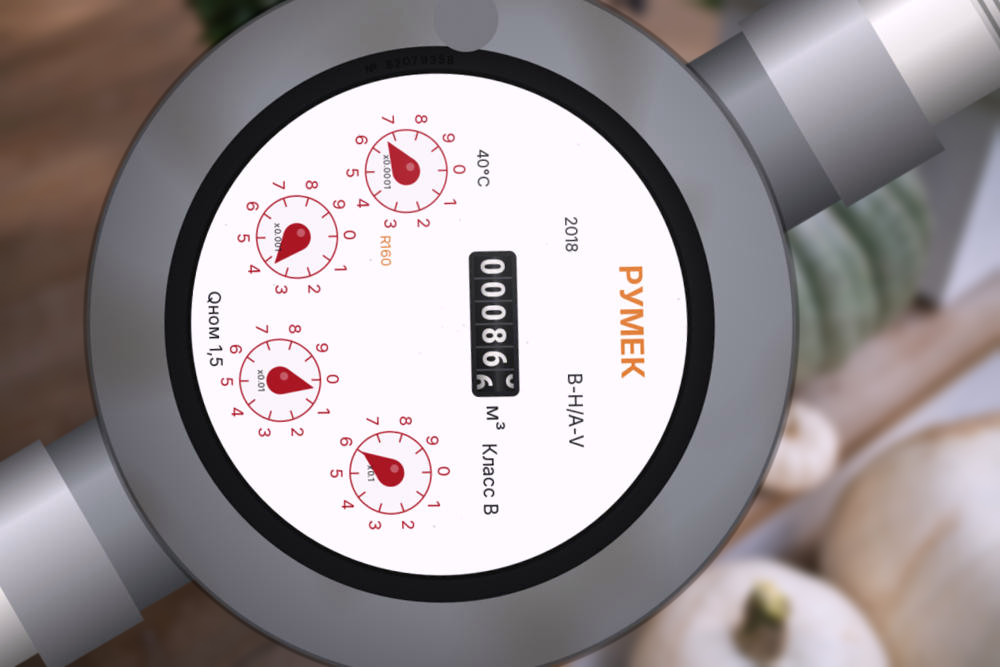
value=865.6036 unit=m³
